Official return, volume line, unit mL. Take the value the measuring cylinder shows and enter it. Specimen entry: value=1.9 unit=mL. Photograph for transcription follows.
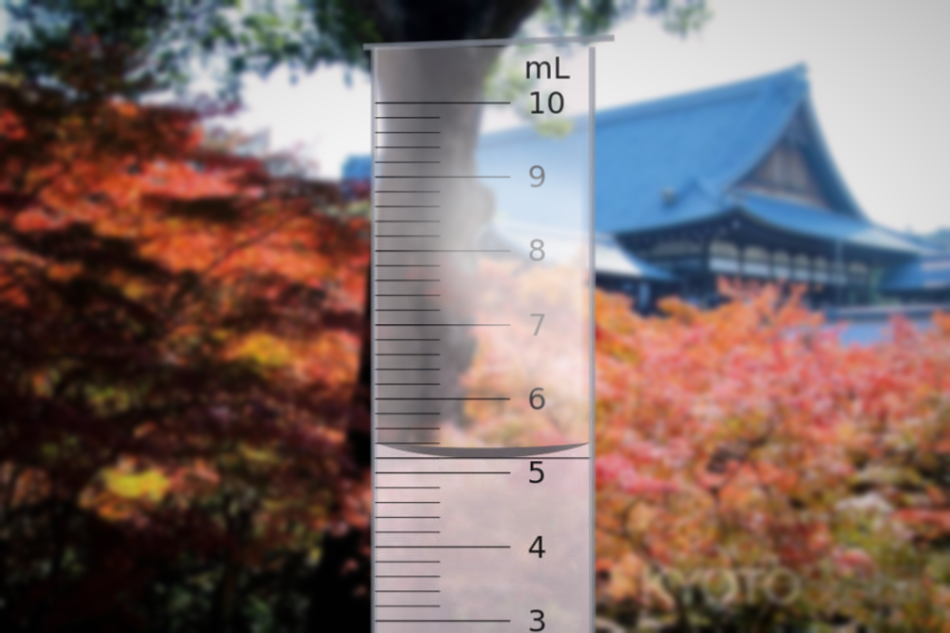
value=5.2 unit=mL
